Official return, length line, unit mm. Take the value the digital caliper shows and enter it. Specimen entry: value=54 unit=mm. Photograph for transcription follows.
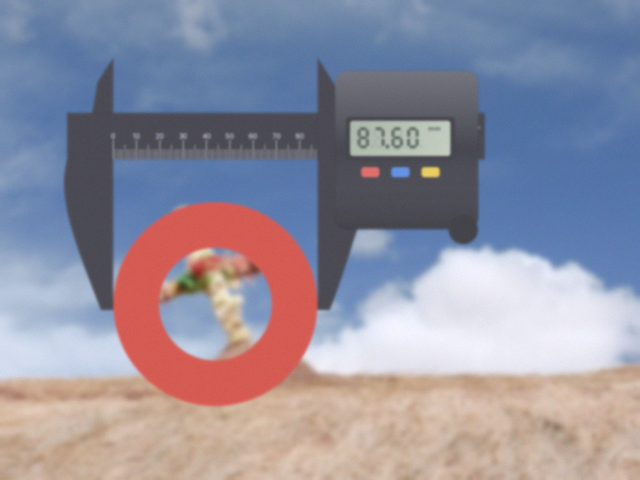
value=87.60 unit=mm
